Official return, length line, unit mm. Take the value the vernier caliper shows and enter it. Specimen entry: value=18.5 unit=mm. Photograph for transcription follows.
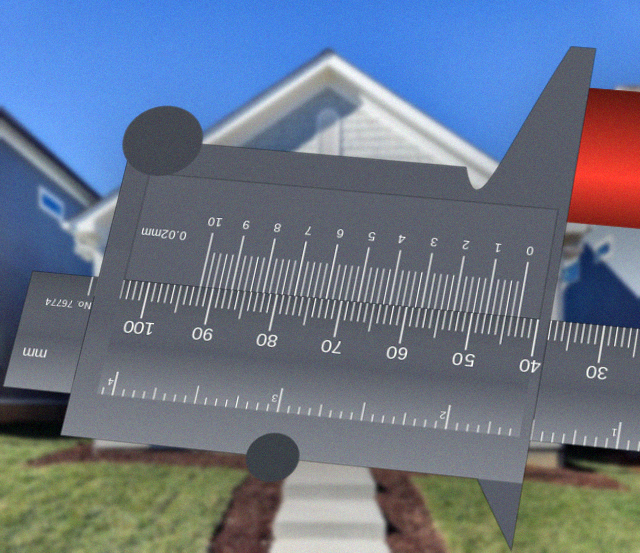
value=43.0 unit=mm
